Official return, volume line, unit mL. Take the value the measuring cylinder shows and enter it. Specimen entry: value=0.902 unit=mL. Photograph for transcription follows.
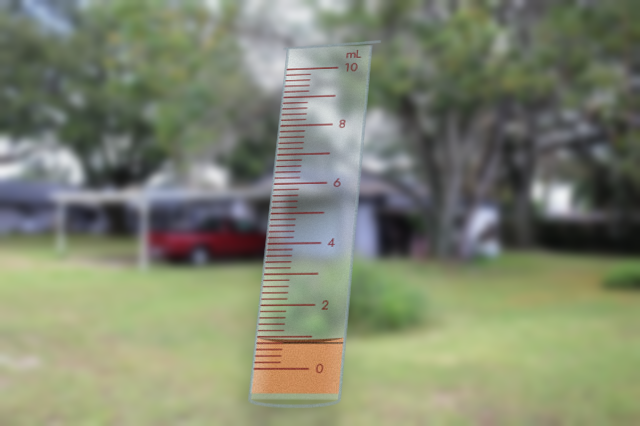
value=0.8 unit=mL
